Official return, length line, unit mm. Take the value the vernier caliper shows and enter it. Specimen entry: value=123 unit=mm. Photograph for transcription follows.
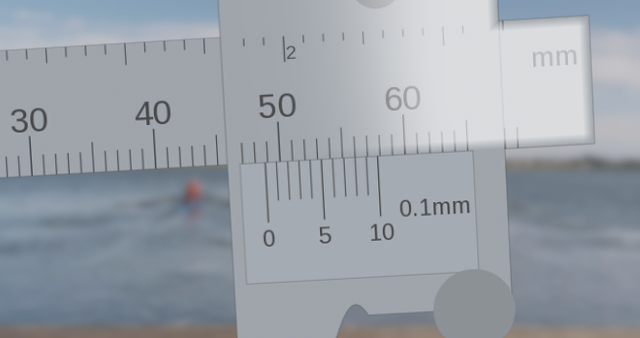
value=48.8 unit=mm
